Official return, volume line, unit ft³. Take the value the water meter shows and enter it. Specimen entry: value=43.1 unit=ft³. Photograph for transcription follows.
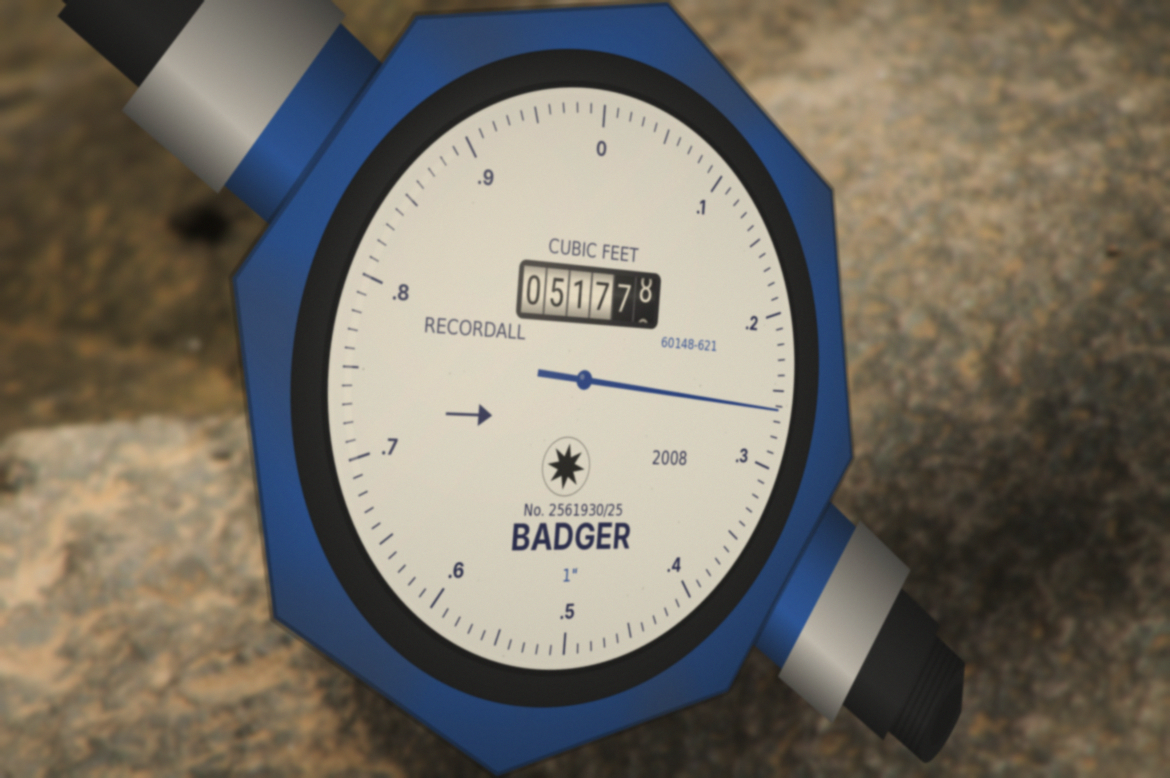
value=51778.26 unit=ft³
